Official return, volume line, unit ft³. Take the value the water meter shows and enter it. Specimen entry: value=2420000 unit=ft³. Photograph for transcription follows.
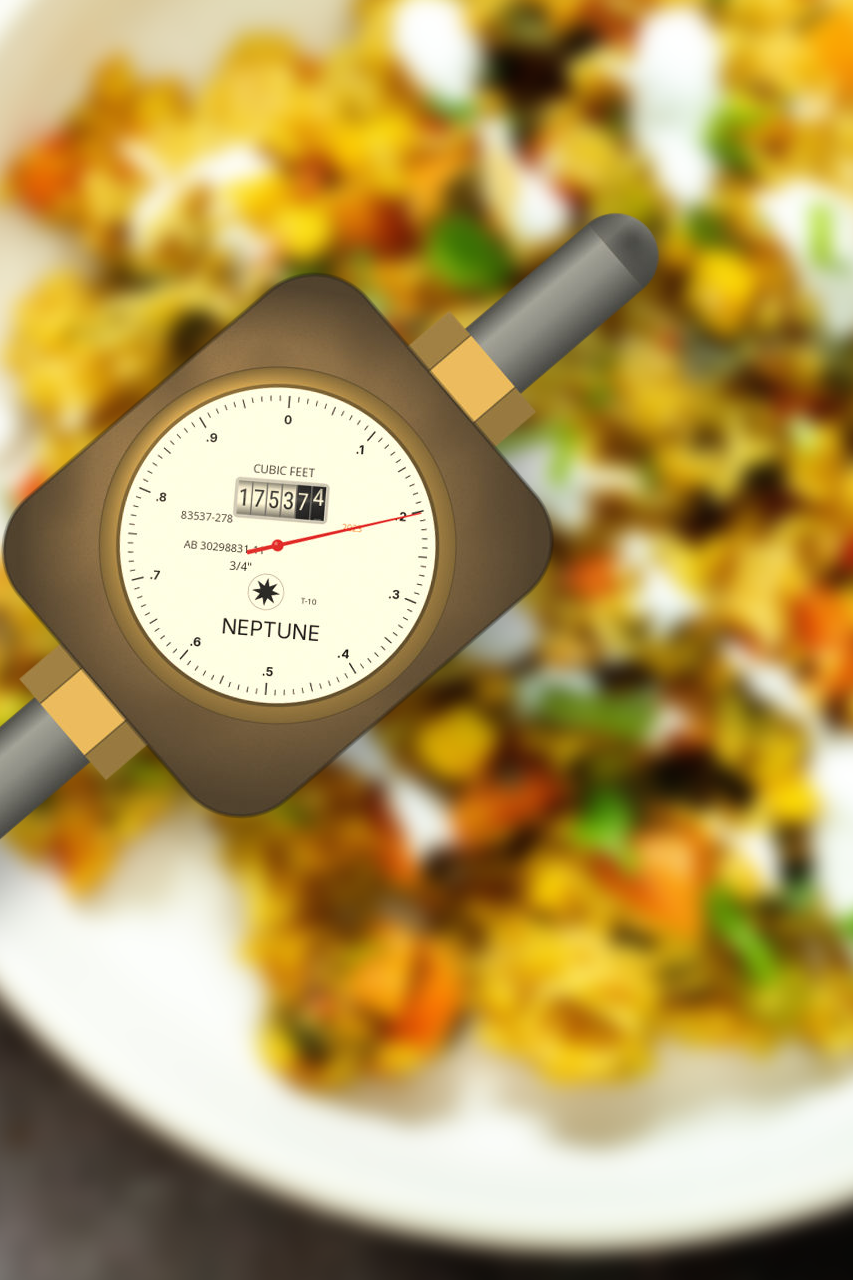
value=175374.20 unit=ft³
